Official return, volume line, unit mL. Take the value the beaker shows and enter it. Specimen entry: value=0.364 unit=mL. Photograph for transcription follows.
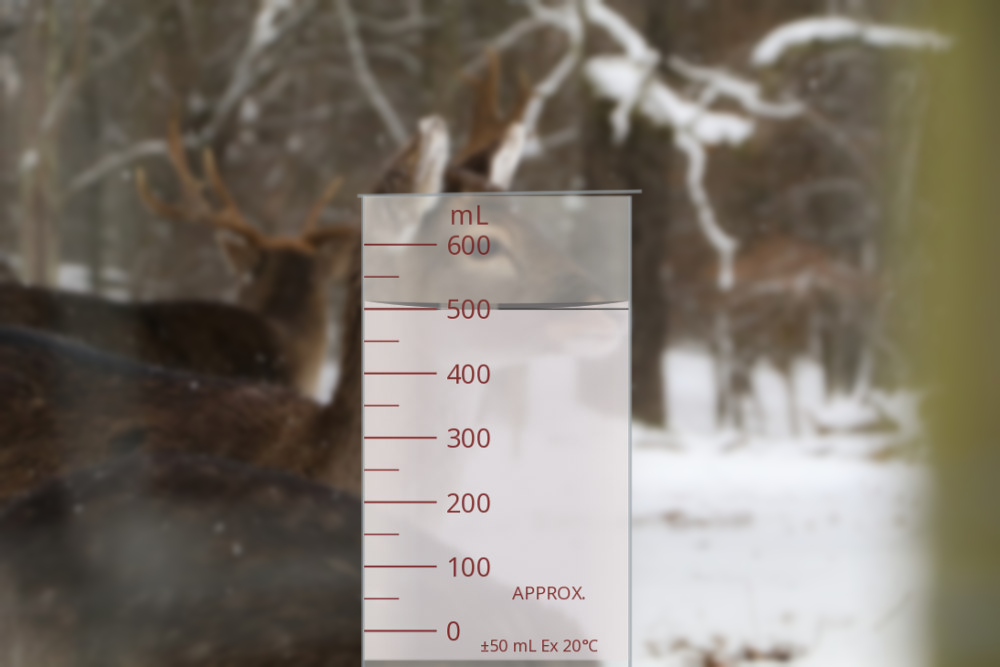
value=500 unit=mL
